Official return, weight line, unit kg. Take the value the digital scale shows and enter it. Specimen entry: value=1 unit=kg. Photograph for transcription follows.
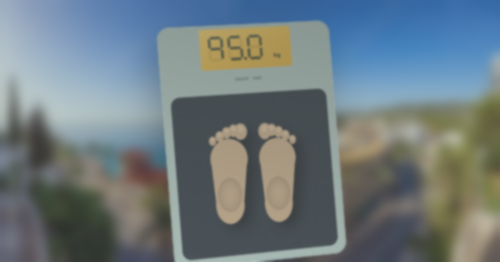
value=95.0 unit=kg
